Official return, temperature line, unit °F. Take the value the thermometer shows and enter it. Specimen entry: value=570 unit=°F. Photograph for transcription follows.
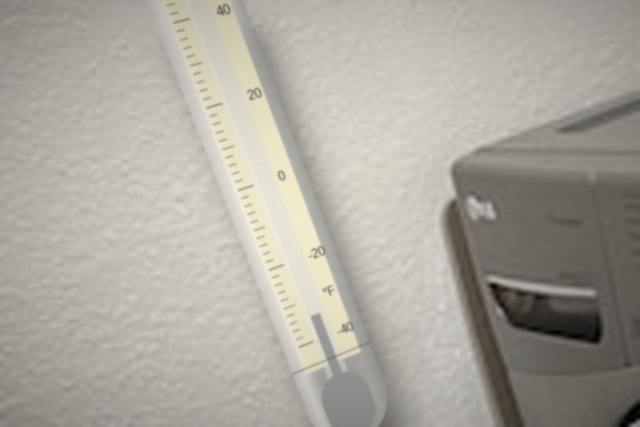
value=-34 unit=°F
